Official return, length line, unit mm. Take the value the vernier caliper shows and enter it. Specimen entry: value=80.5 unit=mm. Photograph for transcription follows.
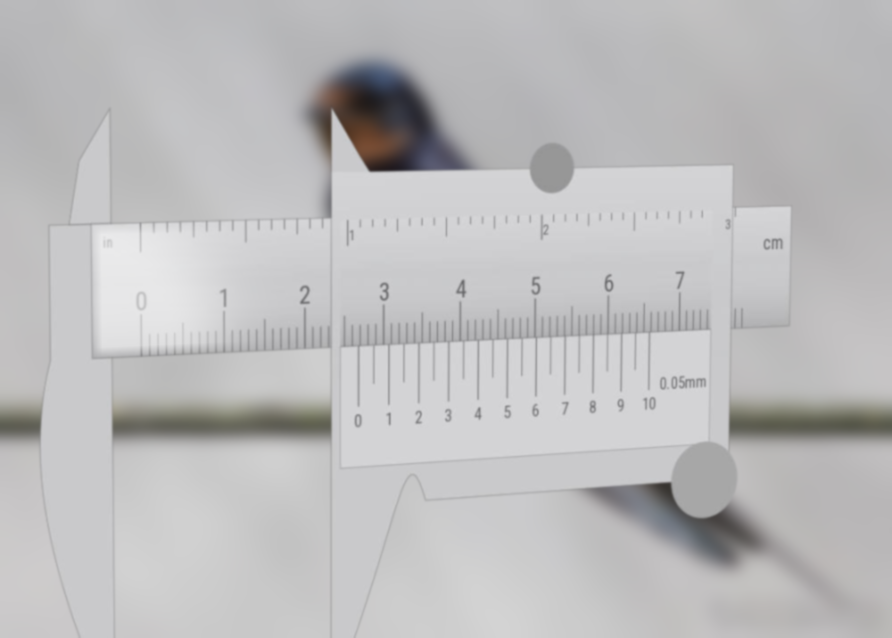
value=26.8 unit=mm
